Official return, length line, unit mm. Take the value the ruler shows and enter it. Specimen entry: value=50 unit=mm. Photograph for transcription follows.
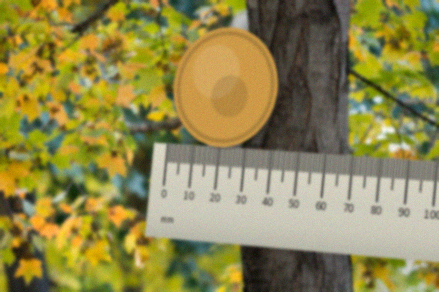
value=40 unit=mm
